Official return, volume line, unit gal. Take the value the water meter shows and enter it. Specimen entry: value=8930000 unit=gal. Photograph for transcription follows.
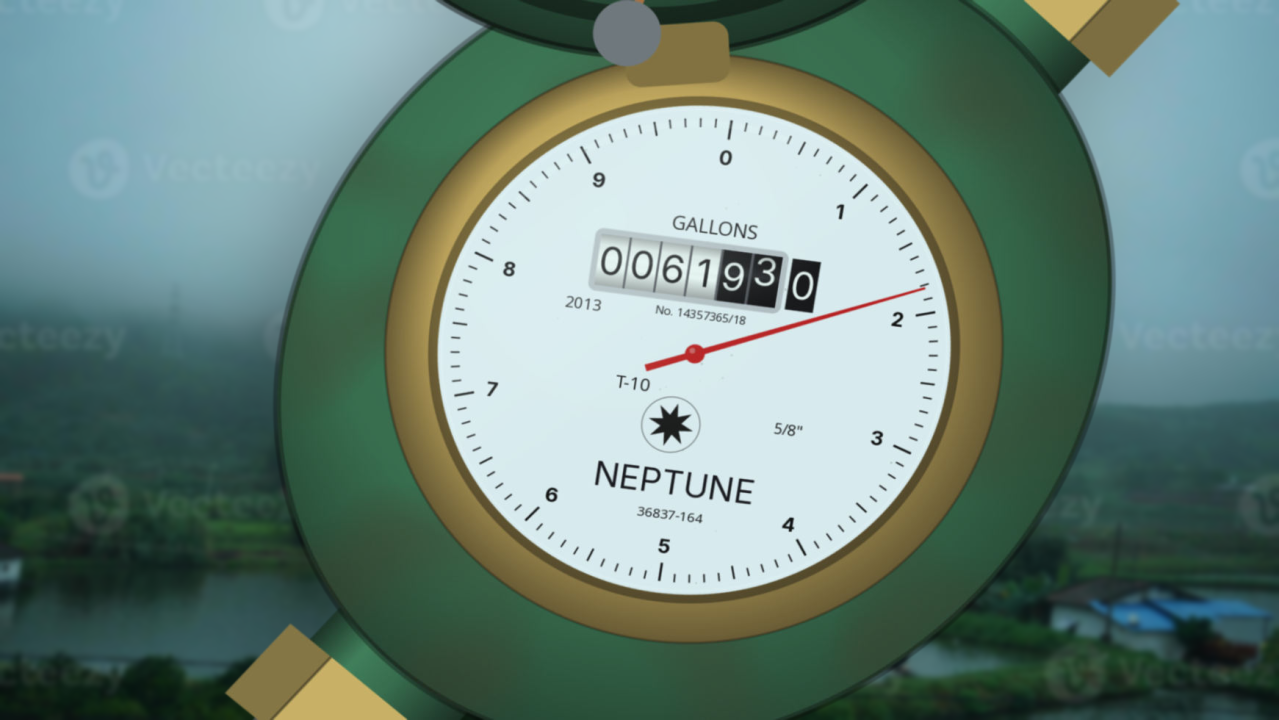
value=61931.8 unit=gal
